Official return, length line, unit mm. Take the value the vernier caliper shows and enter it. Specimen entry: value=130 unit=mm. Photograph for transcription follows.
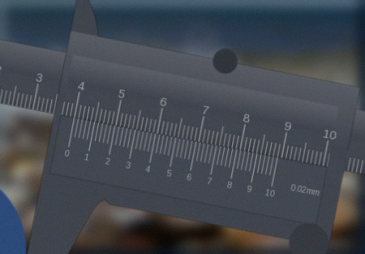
value=40.0 unit=mm
